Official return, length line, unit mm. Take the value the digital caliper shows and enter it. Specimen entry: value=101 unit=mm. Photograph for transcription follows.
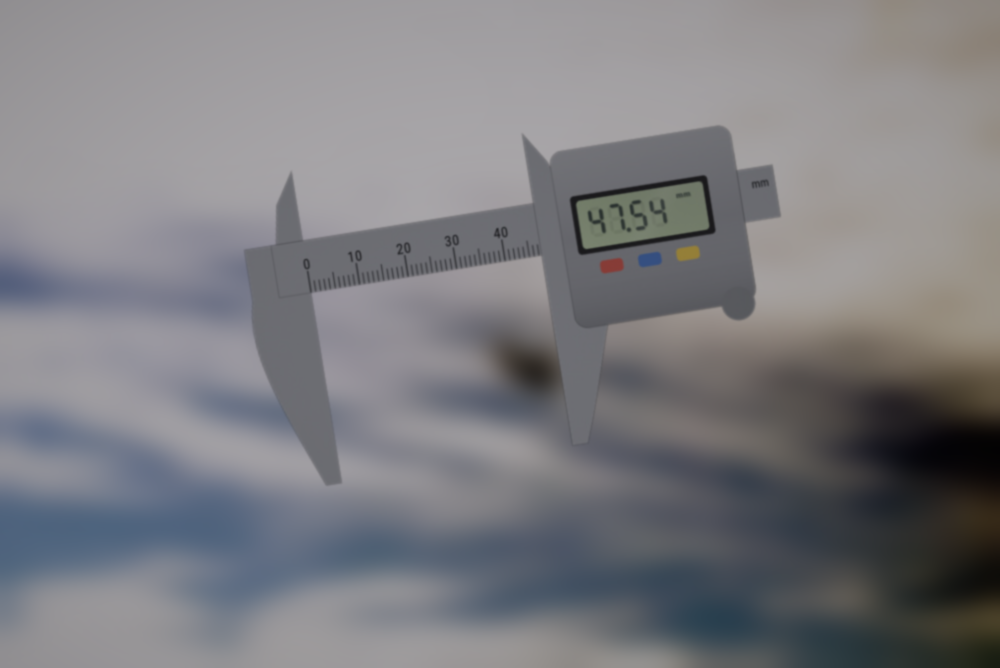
value=47.54 unit=mm
